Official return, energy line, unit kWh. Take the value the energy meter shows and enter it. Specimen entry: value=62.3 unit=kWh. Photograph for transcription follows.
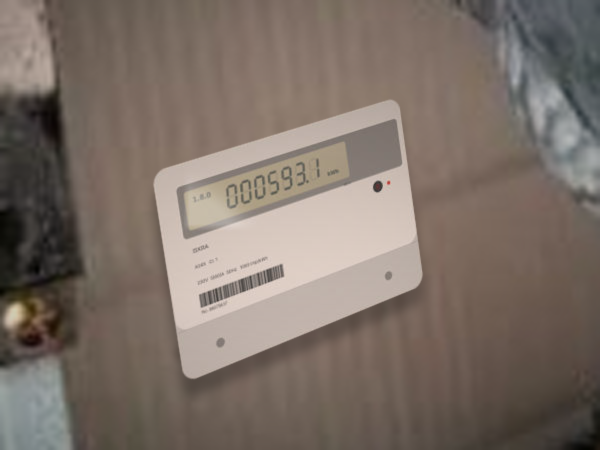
value=593.1 unit=kWh
